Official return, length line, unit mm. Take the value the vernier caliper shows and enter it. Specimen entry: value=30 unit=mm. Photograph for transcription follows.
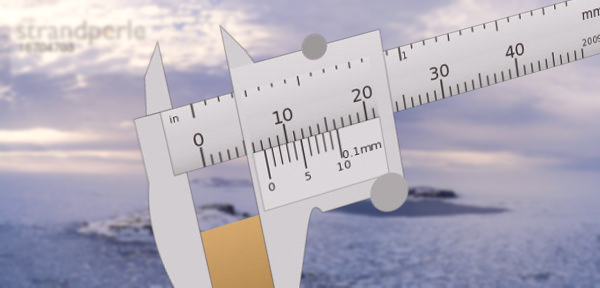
value=7.2 unit=mm
